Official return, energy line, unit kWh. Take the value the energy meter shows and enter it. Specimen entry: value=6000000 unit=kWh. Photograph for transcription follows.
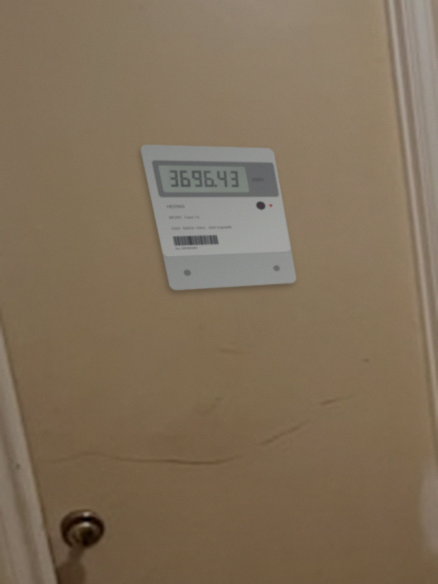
value=3696.43 unit=kWh
